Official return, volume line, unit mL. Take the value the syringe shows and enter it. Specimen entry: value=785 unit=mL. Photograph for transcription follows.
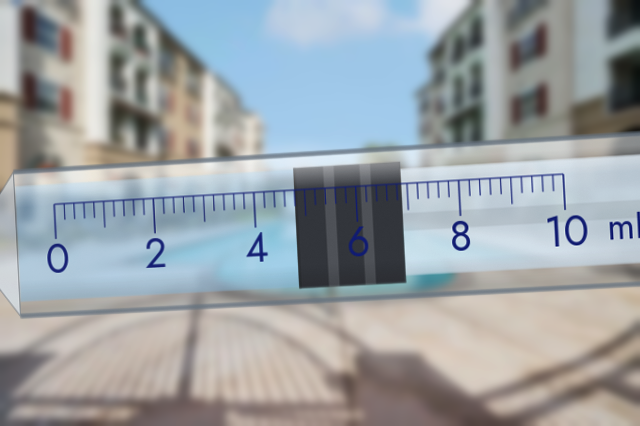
value=4.8 unit=mL
